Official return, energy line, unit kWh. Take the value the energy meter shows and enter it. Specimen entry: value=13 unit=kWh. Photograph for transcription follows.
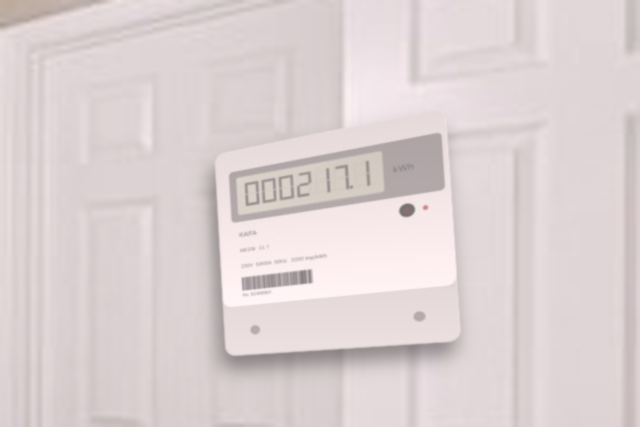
value=217.1 unit=kWh
